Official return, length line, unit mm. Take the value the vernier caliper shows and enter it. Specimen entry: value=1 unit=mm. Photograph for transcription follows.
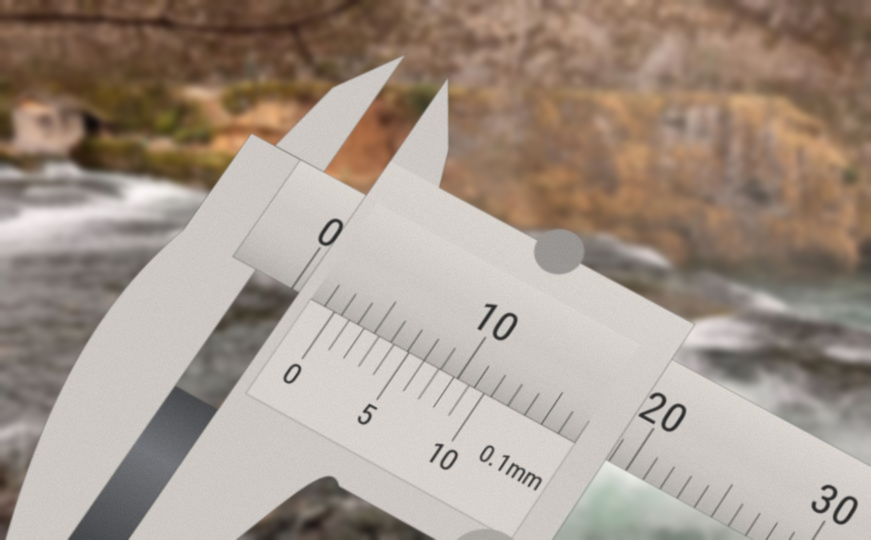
value=2.6 unit=mm
